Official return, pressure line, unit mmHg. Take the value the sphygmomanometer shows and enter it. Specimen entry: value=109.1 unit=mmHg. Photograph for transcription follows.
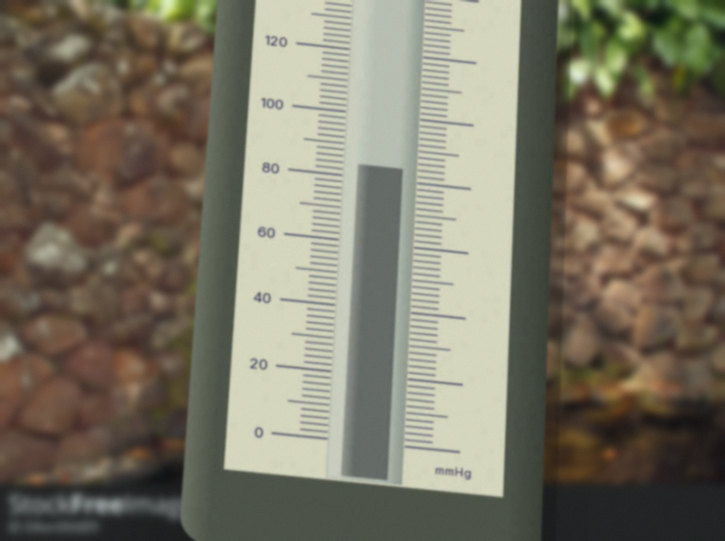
value=84 unit=mmHg
